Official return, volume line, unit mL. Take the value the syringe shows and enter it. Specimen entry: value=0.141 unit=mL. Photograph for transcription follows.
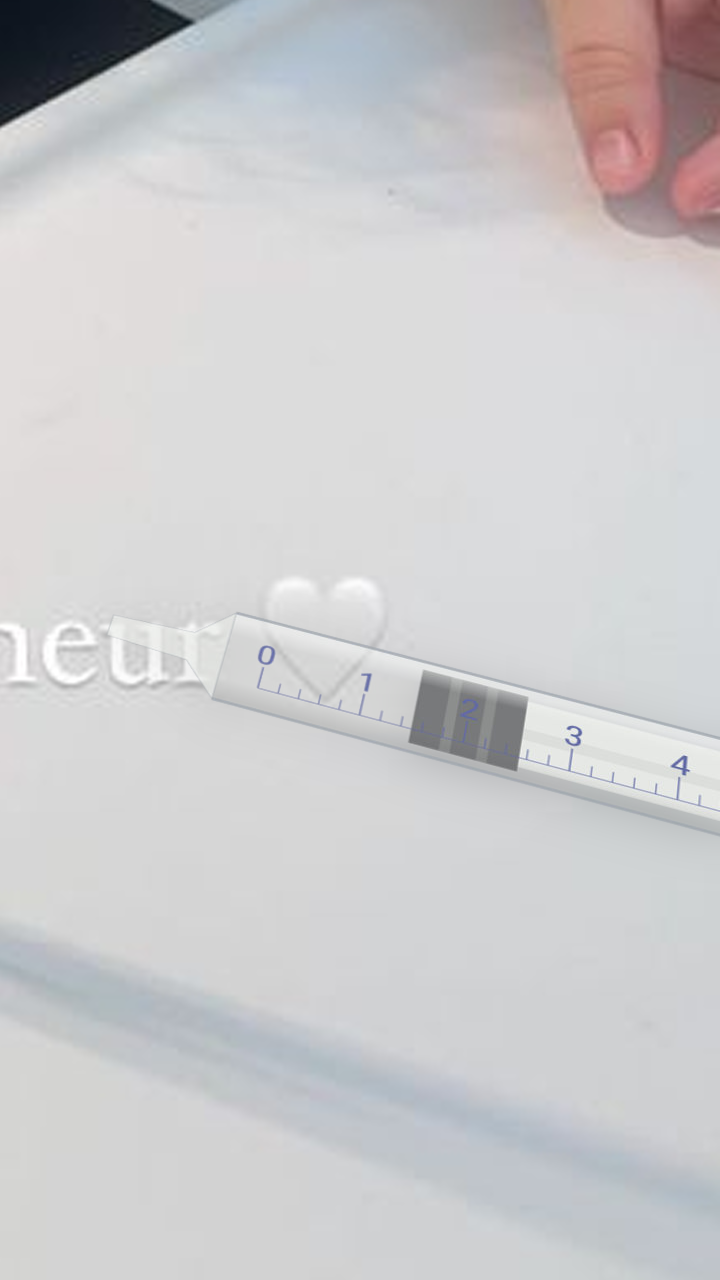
value=1.5 unit=mL
